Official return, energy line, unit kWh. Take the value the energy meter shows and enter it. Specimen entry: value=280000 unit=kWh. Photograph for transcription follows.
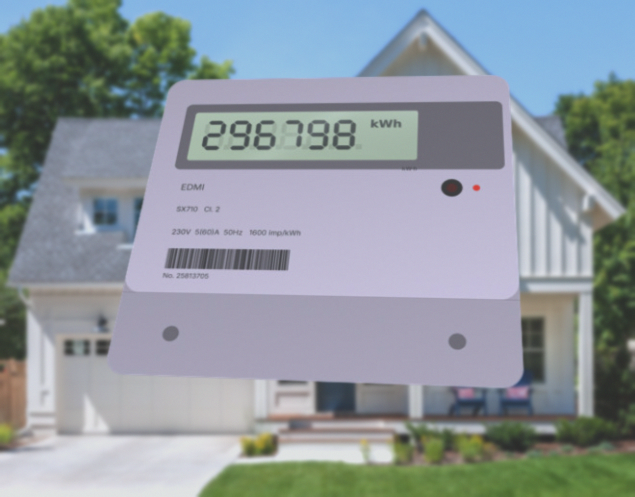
value=296798 unit=kWh
